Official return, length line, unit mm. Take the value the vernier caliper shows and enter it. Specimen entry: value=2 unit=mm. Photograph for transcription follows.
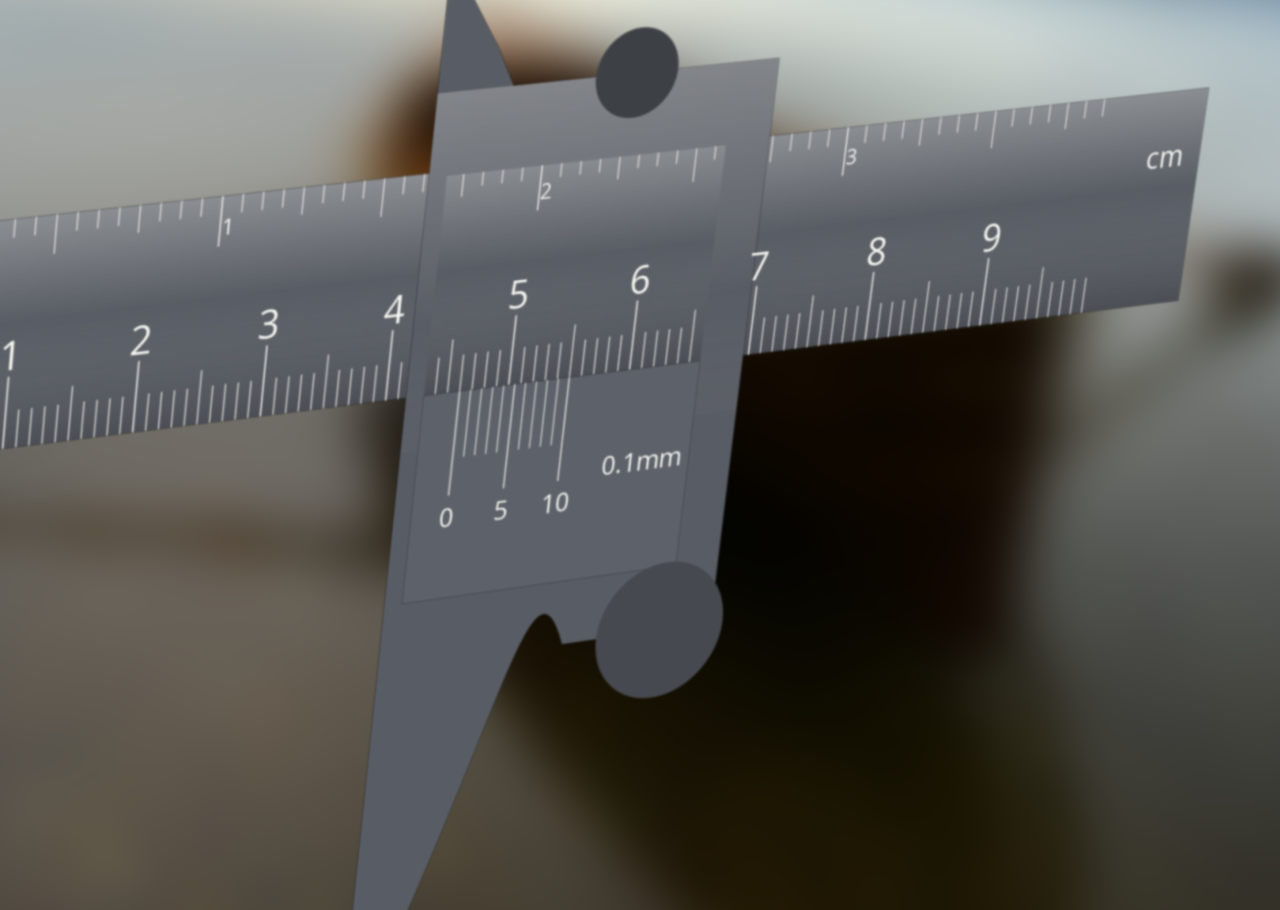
value=46.0 unit=mm
